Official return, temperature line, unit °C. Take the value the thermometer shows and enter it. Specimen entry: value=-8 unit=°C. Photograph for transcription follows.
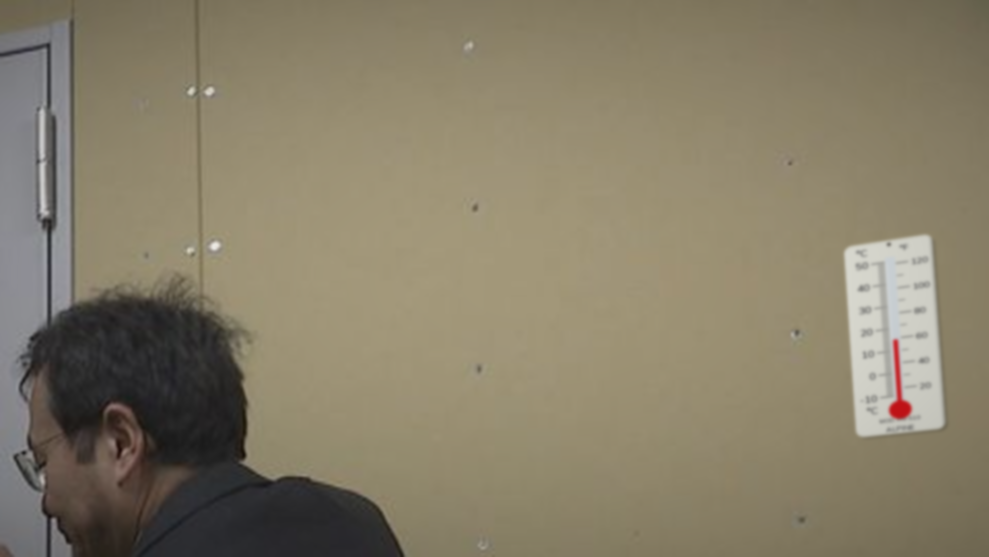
value=15 unit=°C
